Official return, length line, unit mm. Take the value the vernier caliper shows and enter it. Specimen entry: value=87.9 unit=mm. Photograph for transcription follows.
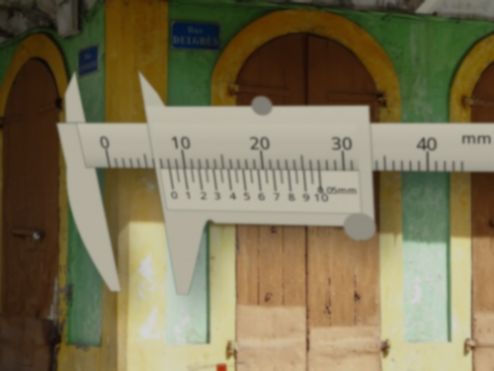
value=8.0 unit=mm
